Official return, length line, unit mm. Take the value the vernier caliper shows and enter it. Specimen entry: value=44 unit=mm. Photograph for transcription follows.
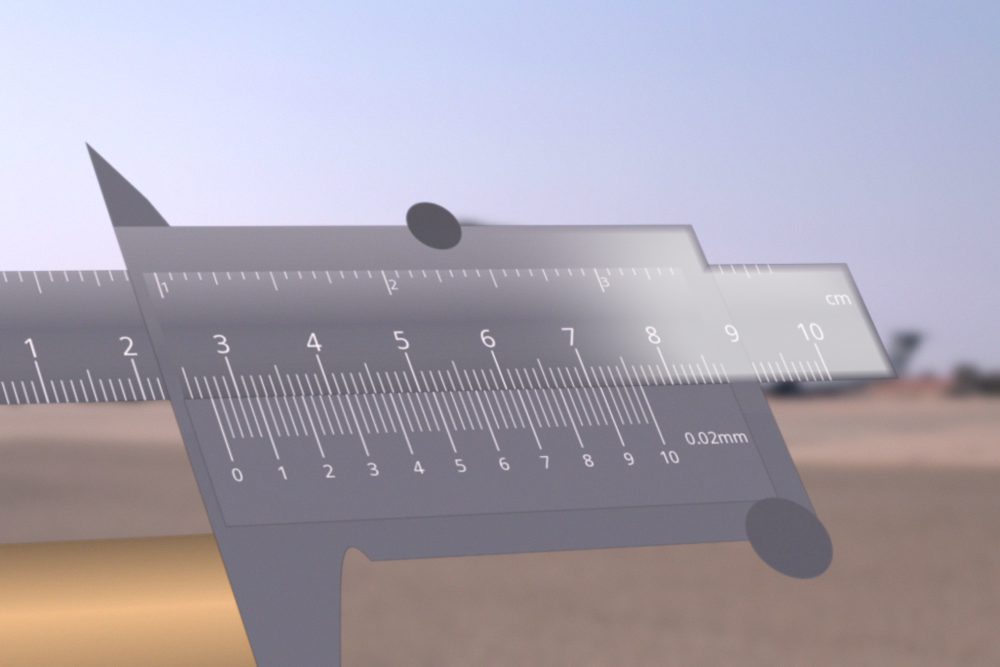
value=27.0 unit=mm
